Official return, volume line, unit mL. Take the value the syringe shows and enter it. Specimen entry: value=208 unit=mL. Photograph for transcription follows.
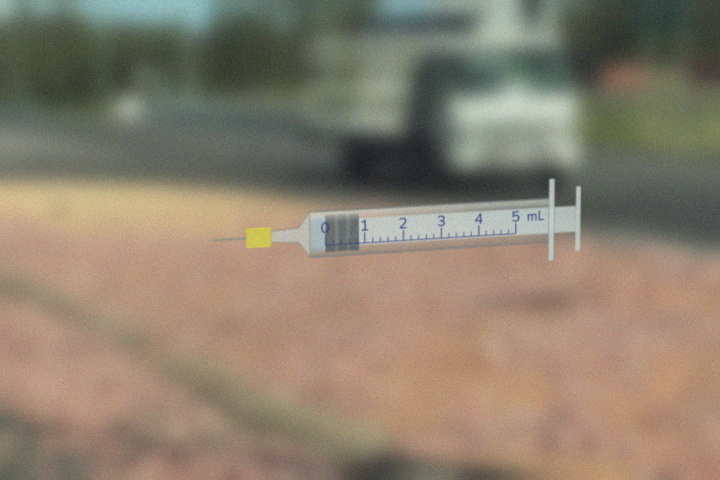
value=0 unit=mL
